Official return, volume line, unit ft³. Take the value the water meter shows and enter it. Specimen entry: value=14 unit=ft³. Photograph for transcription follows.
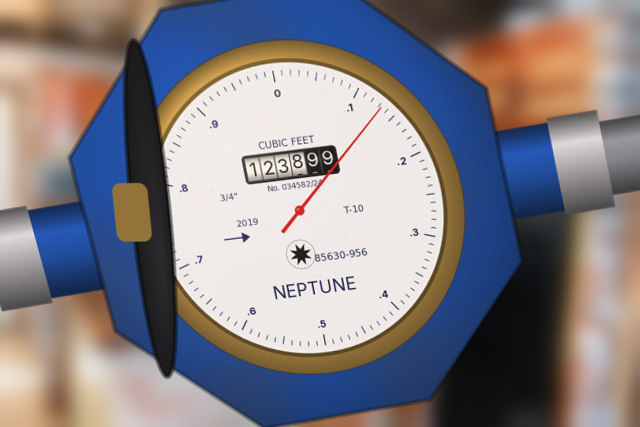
value=123899.13 unit=ft³
